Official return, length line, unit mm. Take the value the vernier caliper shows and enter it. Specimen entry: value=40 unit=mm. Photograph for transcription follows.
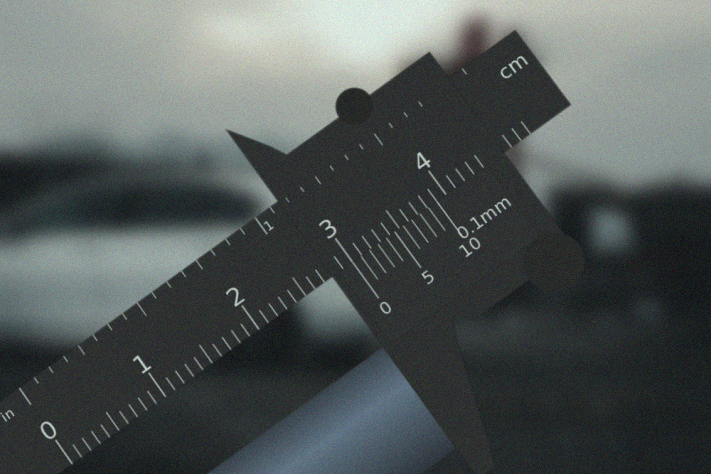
value=30.0 unit=mm
